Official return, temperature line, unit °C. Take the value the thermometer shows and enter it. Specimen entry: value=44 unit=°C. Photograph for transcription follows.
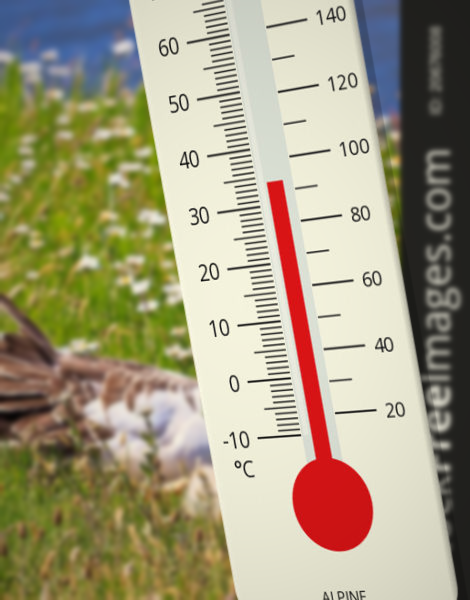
value=34 unit=°C
